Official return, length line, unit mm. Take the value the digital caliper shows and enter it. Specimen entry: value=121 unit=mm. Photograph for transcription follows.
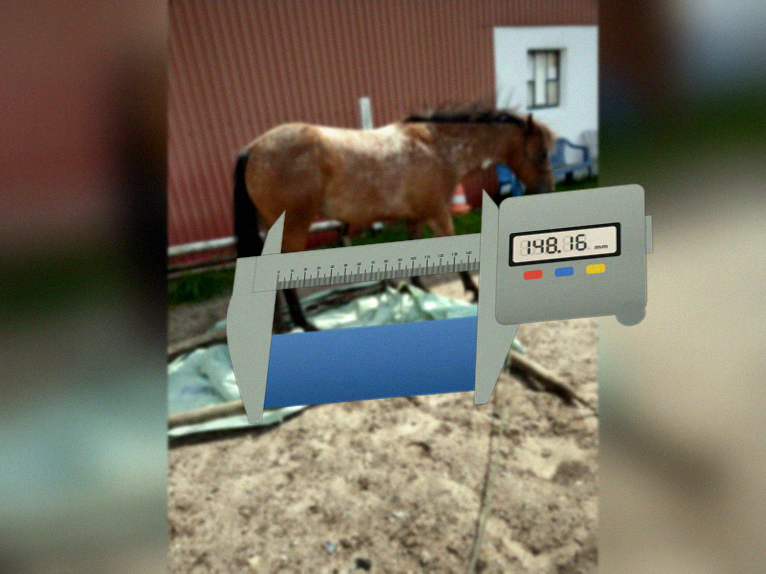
value=148.16 unit=mm
